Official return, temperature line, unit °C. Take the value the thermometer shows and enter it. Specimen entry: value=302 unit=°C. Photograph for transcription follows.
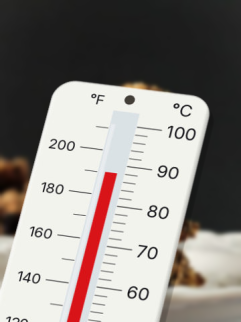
value=88 unit=°C
